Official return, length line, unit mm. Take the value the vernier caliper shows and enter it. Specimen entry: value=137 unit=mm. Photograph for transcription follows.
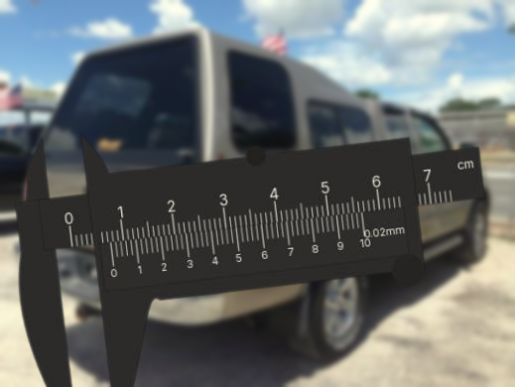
value=7.5 unit=mm
